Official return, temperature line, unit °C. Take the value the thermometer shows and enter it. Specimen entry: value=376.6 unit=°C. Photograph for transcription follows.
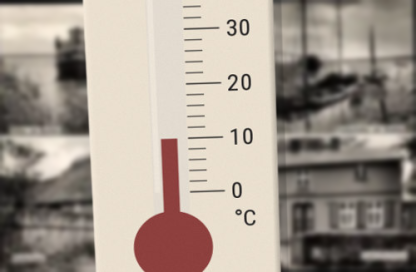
value=10 unit=°C
